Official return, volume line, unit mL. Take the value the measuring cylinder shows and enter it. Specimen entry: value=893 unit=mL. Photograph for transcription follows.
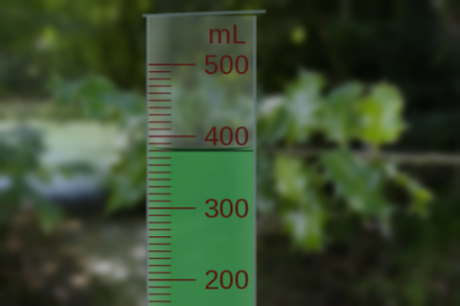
value=380 unit=mL
